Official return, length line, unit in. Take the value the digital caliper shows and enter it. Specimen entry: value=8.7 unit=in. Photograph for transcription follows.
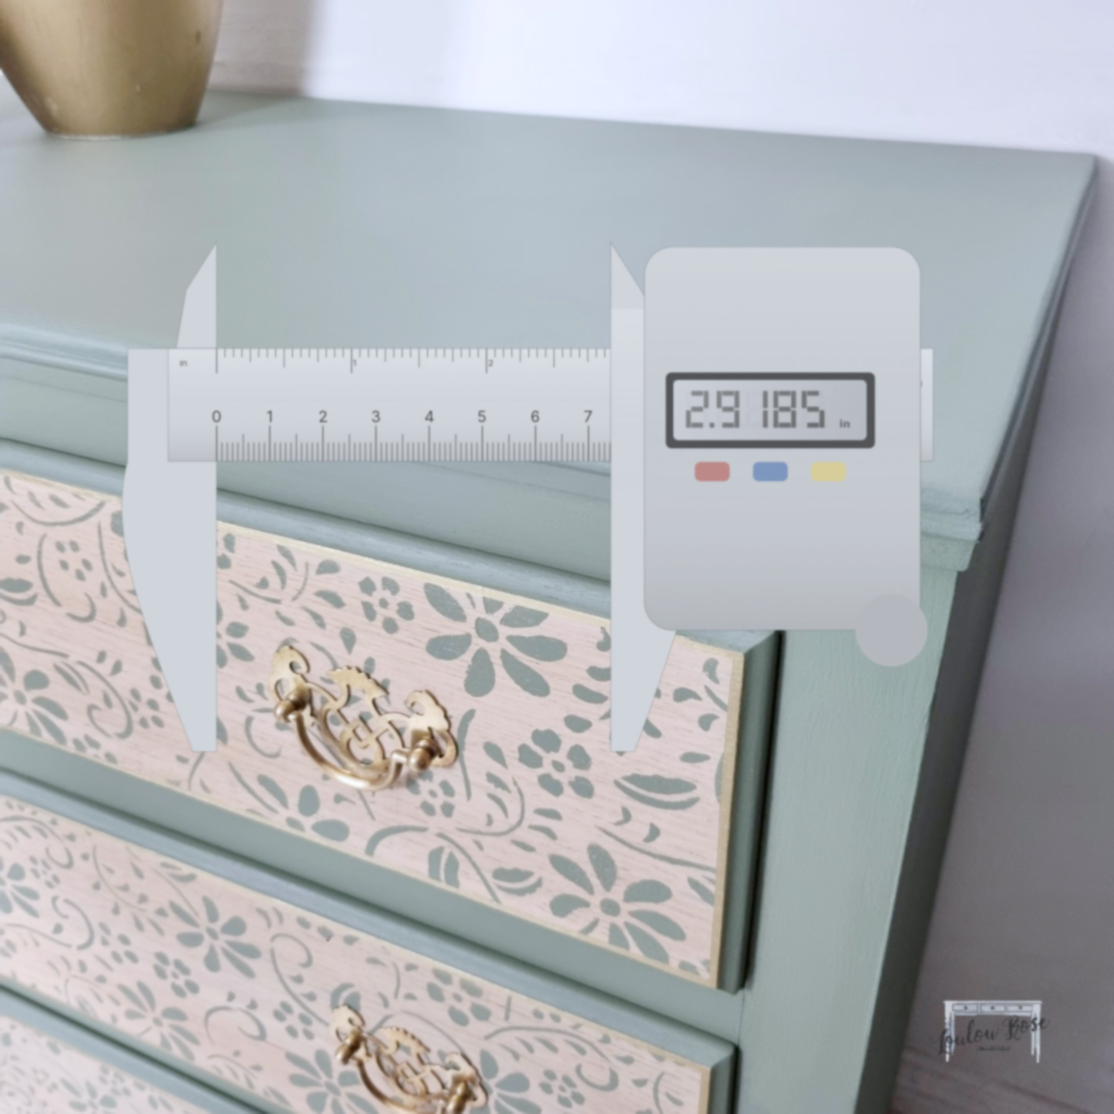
value=2.9185 unit=in
